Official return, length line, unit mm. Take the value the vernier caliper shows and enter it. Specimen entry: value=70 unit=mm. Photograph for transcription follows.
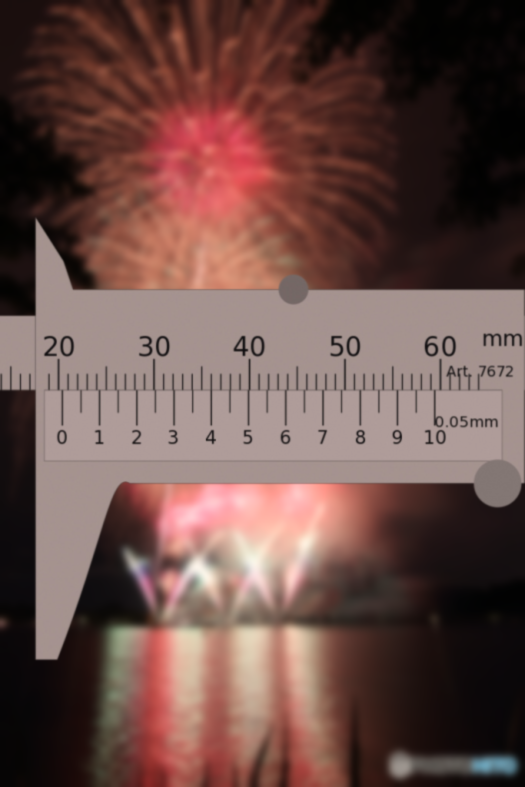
value=20.4 unit=mm
